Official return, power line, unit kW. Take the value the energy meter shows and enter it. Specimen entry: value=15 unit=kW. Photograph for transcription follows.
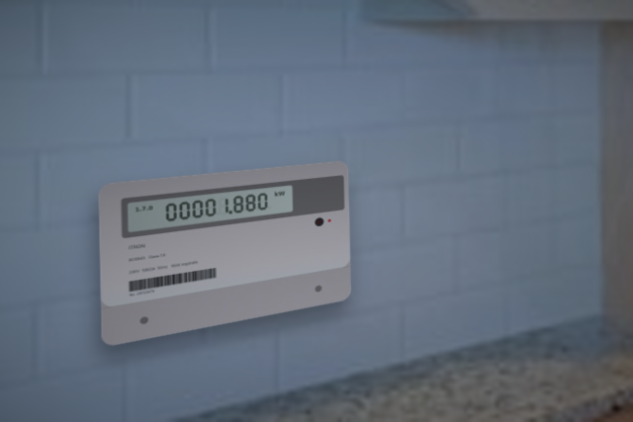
value=1.880 unit=kW
